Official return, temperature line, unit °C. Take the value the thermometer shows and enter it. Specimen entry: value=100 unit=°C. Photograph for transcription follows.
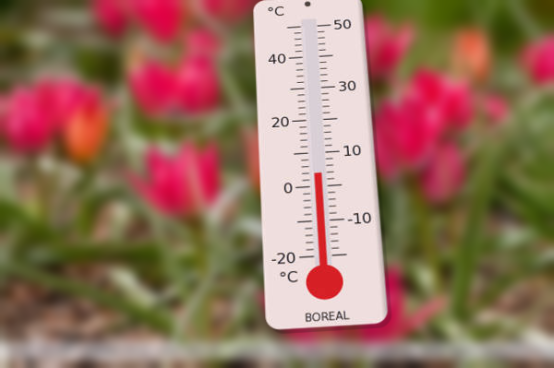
value=4 unit=°C
